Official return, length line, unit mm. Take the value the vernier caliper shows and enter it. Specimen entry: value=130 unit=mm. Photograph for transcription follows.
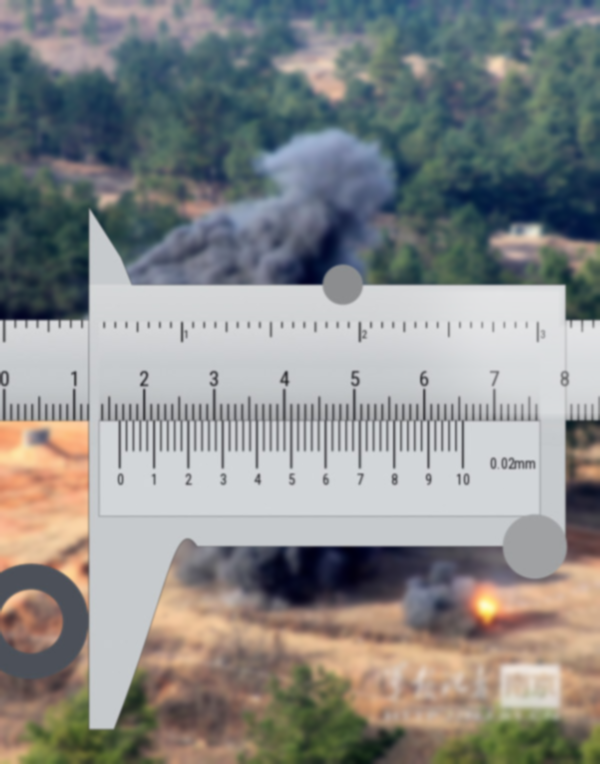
value=16.5 unit=mm
